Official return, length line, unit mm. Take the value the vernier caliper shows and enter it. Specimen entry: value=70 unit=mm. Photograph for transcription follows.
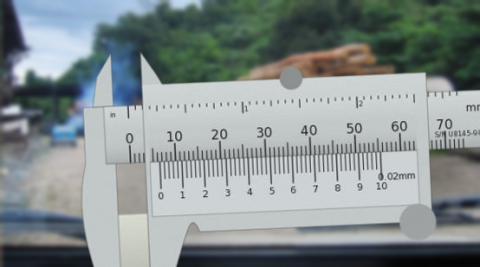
value=6.5 unit=mm
